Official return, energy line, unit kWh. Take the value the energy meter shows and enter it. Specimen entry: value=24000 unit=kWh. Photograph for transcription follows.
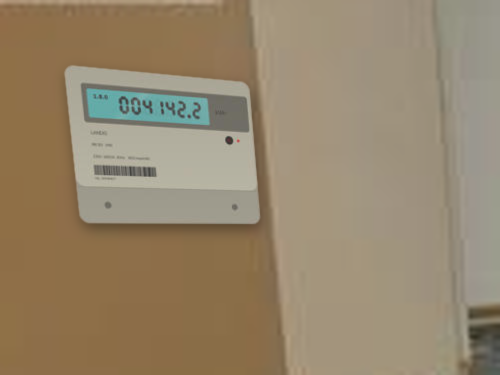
value=4142.2 unit=kWh
